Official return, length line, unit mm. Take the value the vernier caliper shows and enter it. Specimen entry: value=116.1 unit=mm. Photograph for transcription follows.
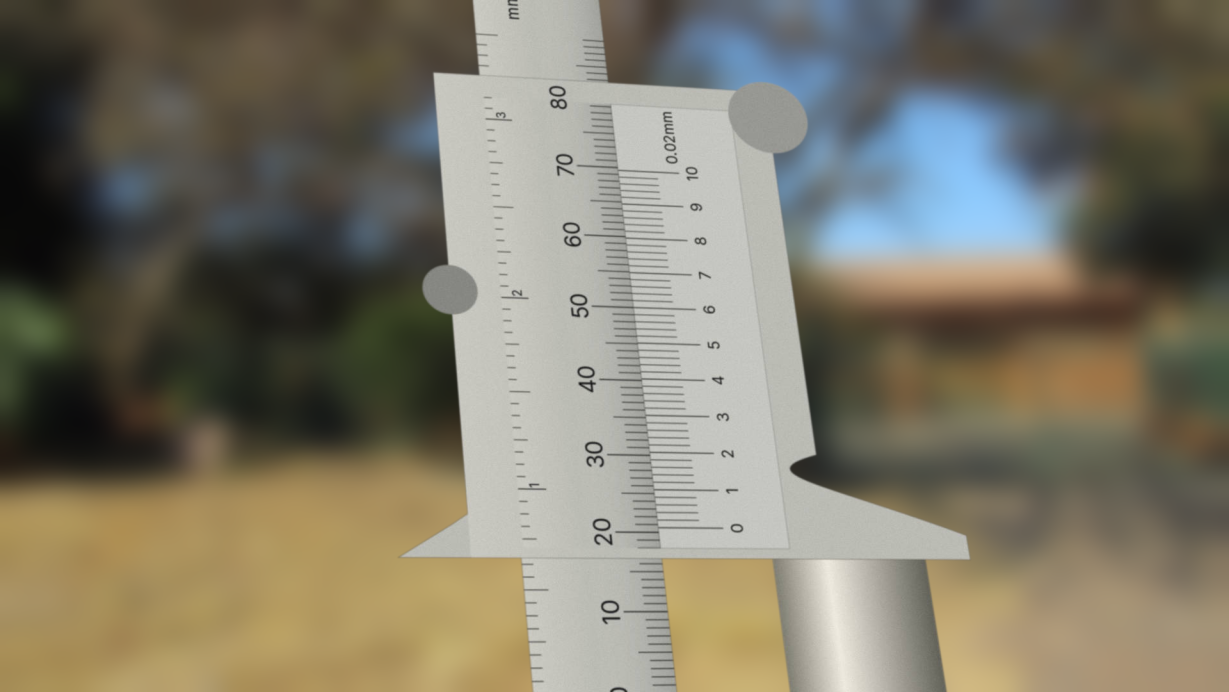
value=20.6 unit=mm
